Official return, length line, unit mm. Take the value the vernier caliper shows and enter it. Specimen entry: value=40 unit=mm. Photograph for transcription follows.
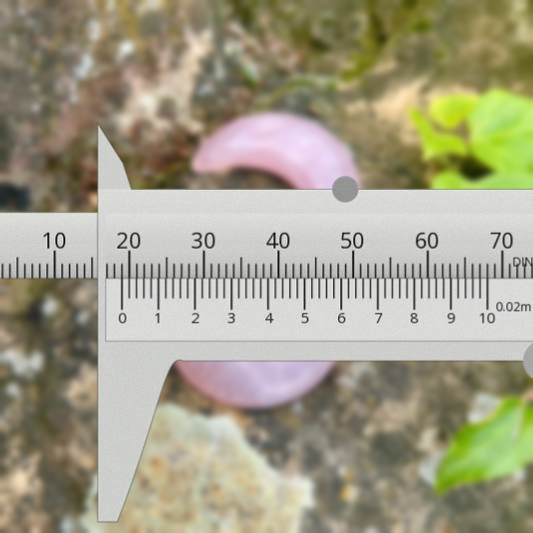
value=19.0 unit=mm
